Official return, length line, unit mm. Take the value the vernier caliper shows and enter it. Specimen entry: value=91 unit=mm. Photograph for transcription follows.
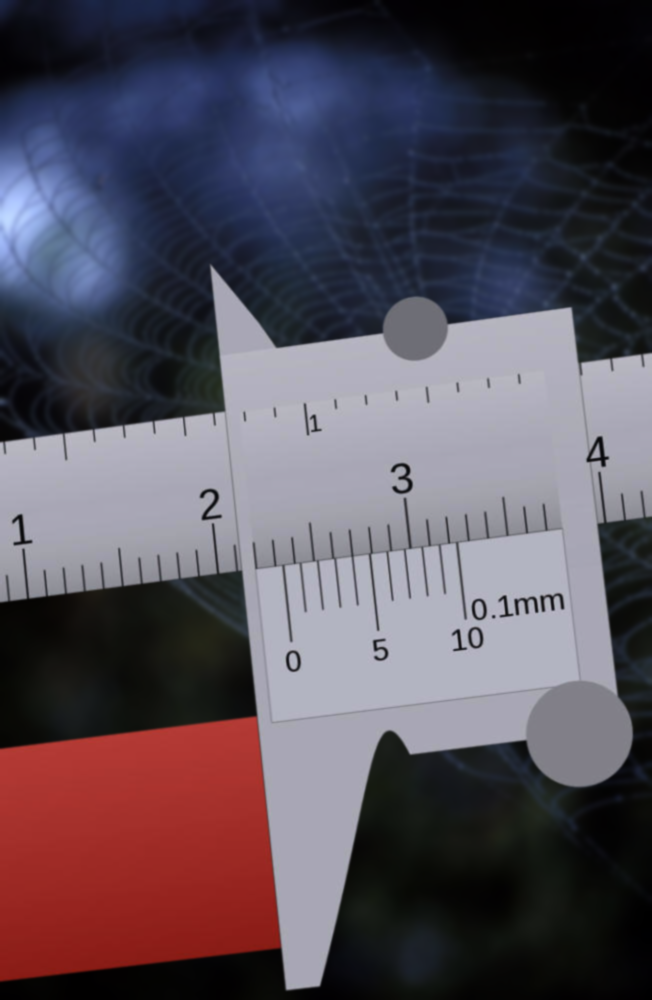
value=23.4 unit=mm
